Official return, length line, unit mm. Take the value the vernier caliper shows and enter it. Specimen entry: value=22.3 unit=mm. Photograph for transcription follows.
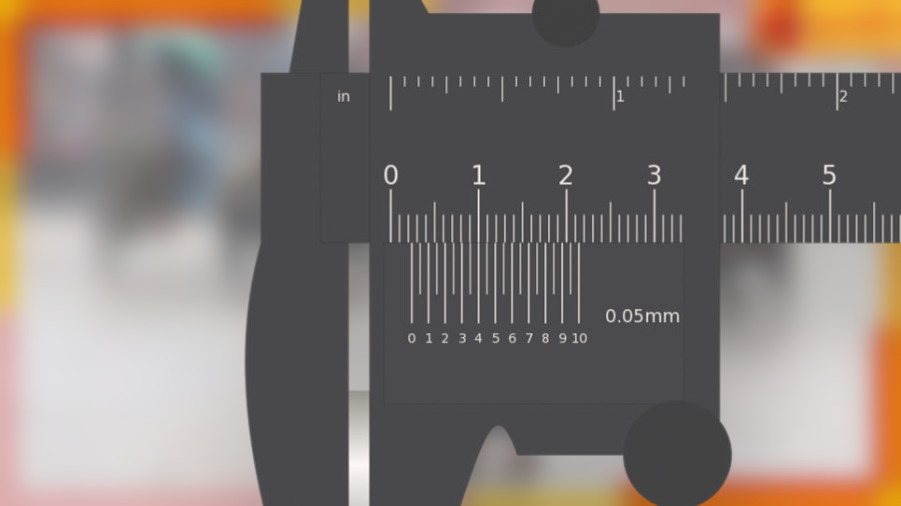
value=2.4 unit=mm
